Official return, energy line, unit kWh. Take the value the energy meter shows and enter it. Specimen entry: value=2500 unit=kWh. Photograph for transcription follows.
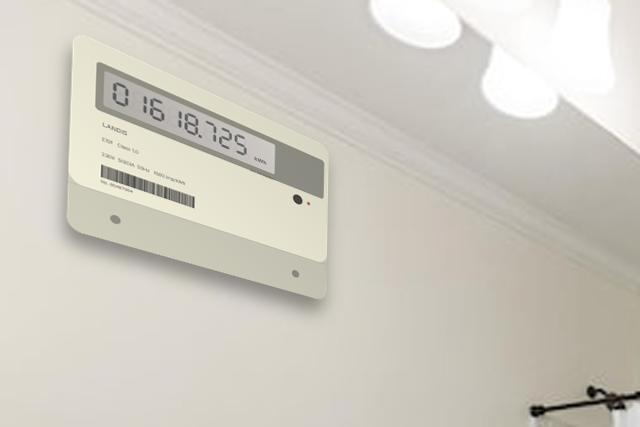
value=1618.725 unit=kWh
